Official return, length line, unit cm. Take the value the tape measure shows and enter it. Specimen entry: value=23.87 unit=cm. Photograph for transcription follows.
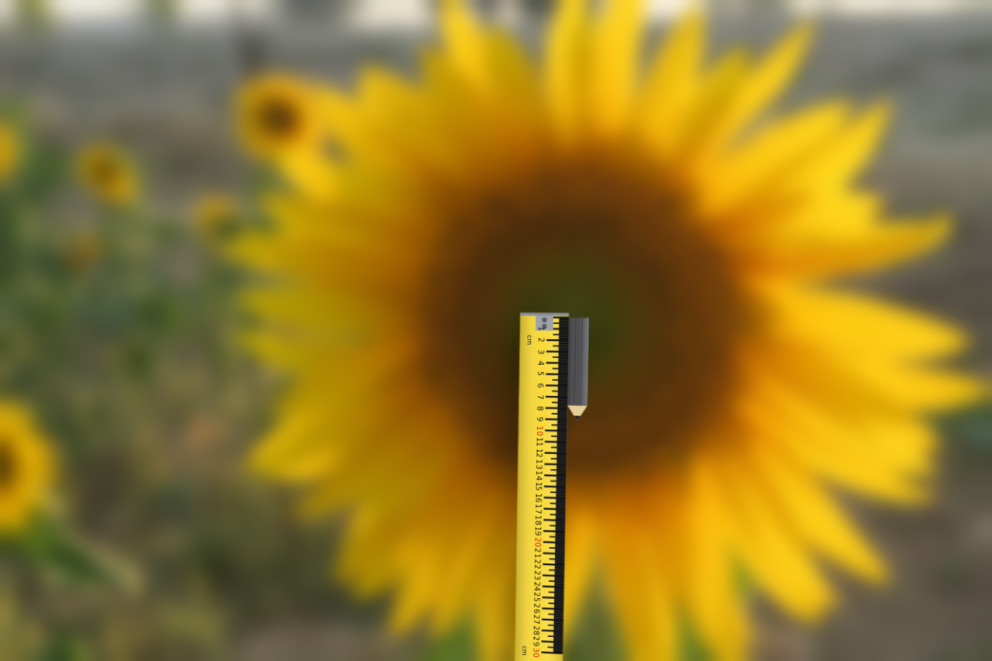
value=9 unit=cm
